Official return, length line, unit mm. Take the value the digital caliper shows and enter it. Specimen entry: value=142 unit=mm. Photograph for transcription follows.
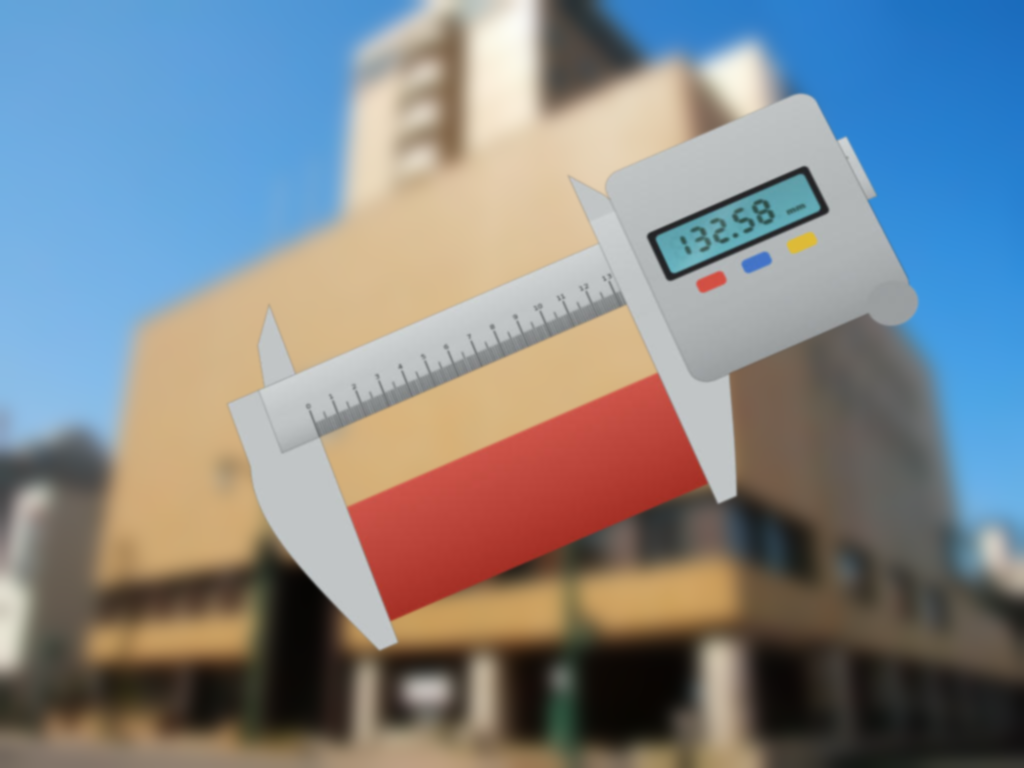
value=132.58 unit=mm
